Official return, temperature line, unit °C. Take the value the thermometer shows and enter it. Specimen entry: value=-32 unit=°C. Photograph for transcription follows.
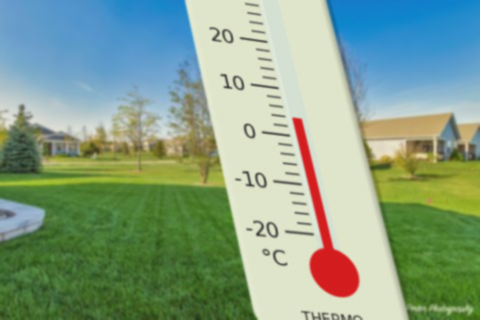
value=4 unit=°C
